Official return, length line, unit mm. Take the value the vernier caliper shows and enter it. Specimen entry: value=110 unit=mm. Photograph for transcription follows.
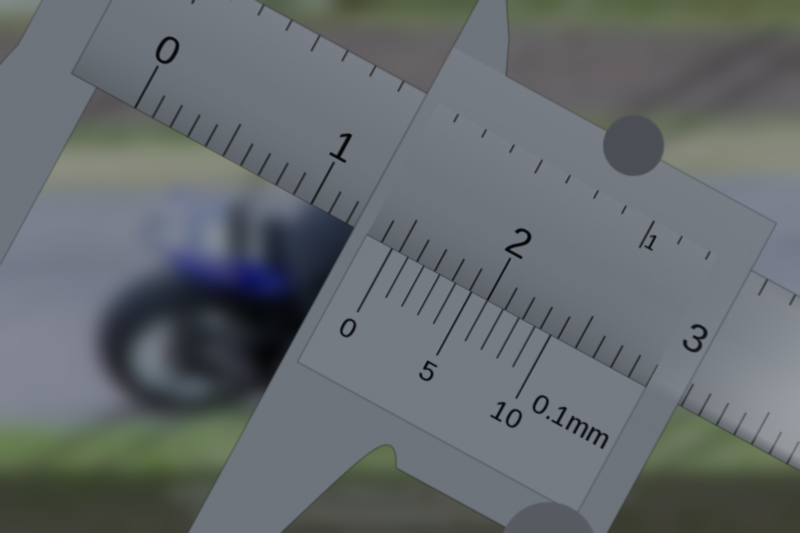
value=14.6 unit=mm
